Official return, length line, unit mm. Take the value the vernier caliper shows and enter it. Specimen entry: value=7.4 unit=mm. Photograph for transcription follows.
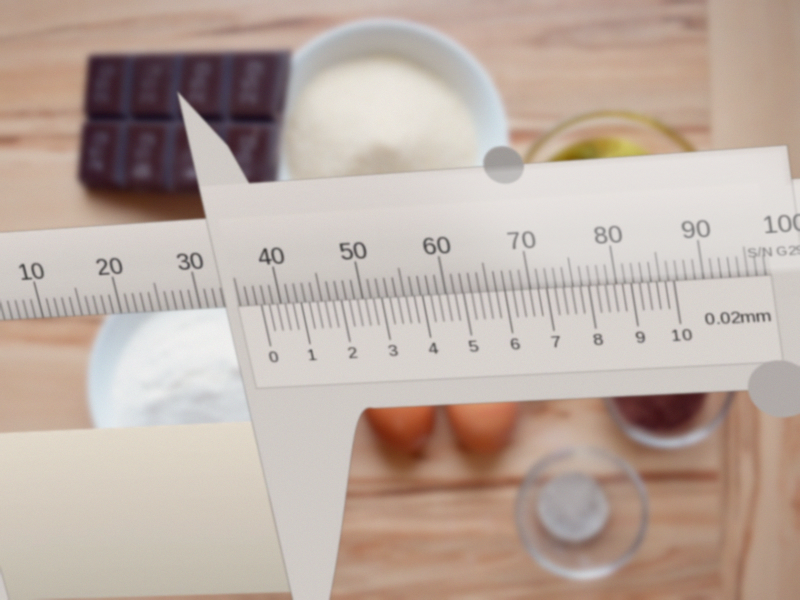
value=37.6 unit=mm
